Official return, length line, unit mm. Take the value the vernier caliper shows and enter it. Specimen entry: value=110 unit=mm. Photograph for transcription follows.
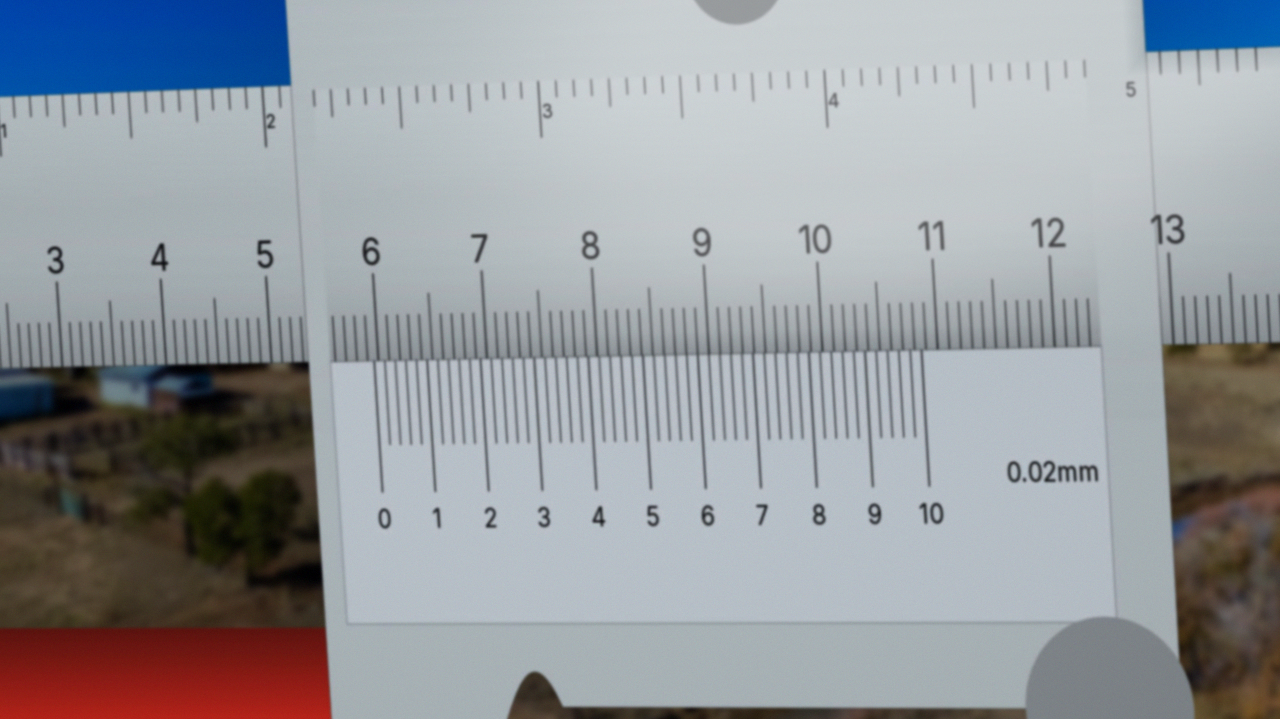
value=59.6 unit=mm
